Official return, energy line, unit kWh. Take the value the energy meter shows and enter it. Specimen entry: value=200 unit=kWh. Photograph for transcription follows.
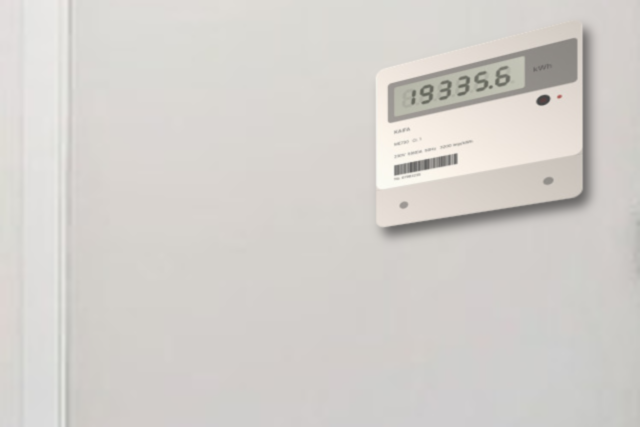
value=19335.6 unit=kWh
